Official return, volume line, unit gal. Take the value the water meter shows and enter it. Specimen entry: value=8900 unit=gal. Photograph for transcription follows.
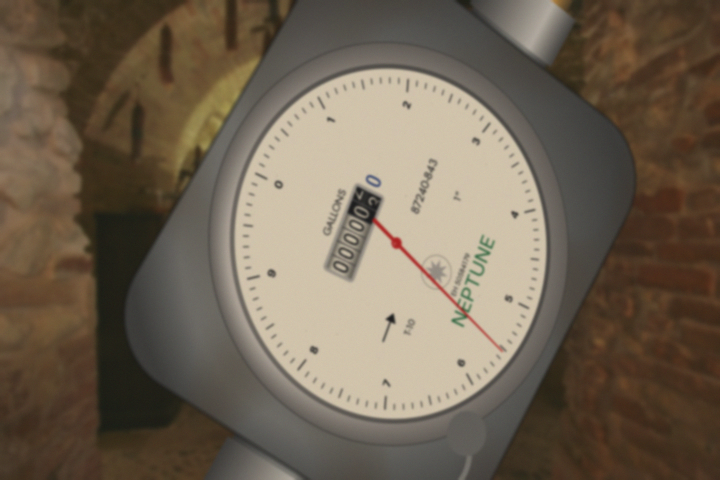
value=25.5 unit=gal
